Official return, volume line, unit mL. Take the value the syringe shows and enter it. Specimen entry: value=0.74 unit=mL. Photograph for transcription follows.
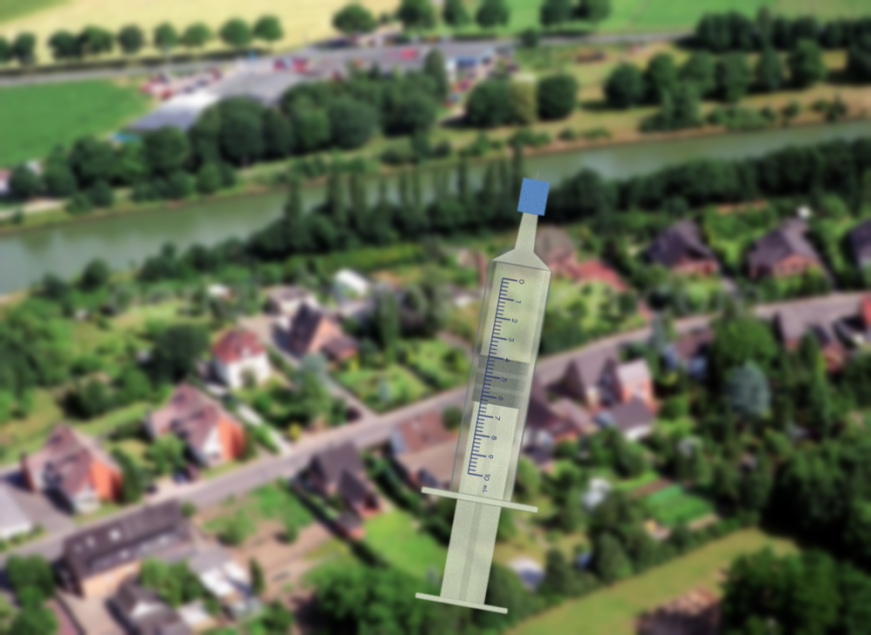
value=4 unit=mL
